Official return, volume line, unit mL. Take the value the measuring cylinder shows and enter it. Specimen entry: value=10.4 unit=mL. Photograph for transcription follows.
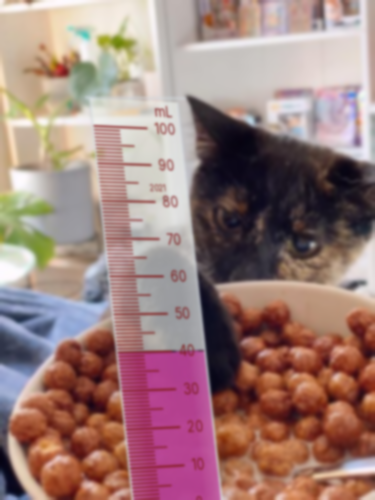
value=40 unit=mL
